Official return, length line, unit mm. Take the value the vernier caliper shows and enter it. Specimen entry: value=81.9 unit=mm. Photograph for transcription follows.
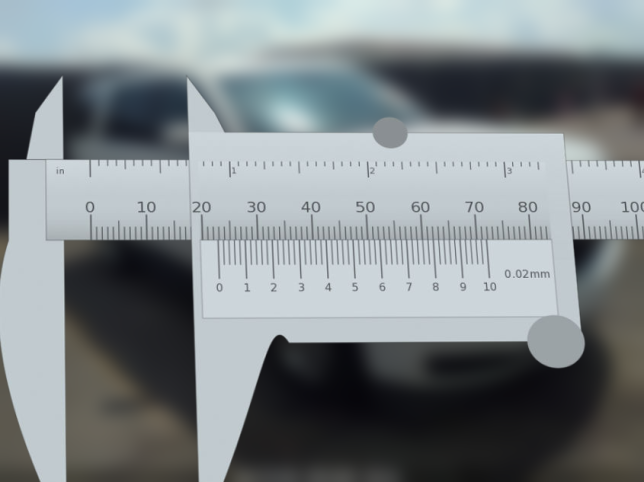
value=22.8 unit=mm
